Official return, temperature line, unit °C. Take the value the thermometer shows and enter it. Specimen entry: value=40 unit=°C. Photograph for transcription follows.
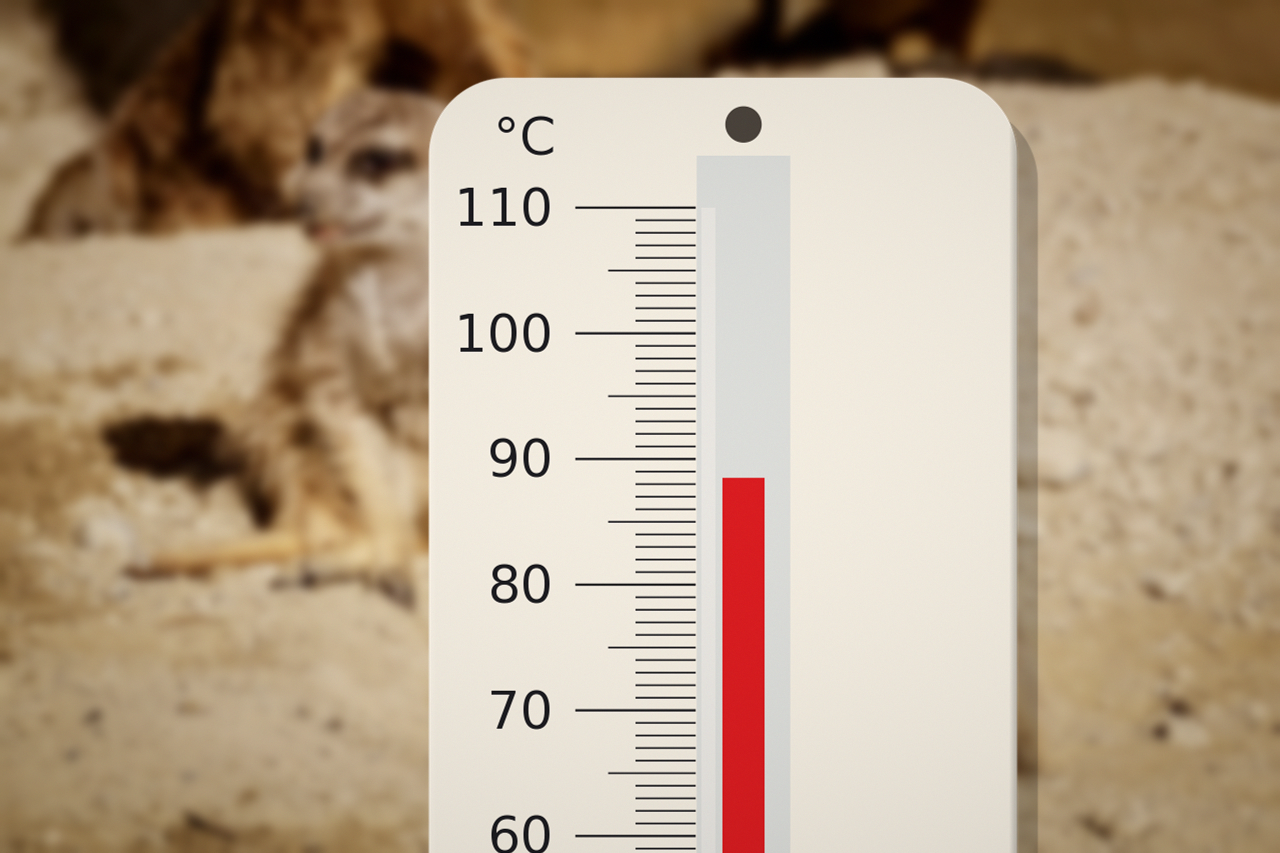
value=88.5 unit=°C
